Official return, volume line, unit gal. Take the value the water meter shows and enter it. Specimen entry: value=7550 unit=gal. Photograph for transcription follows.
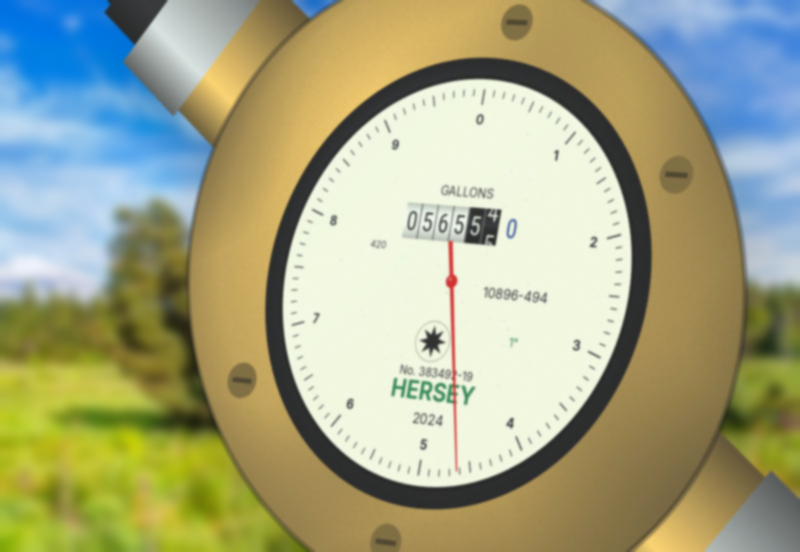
value=565544.6 unit=gal
